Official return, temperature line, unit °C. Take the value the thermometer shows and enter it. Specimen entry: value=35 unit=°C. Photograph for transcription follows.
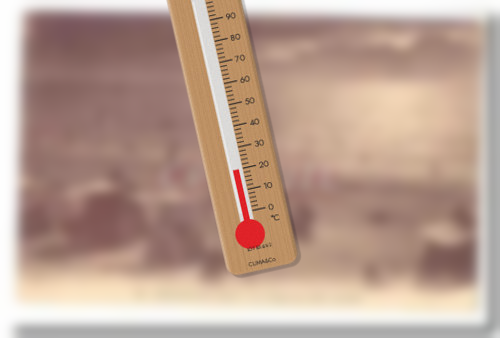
value=20 unit=°C
